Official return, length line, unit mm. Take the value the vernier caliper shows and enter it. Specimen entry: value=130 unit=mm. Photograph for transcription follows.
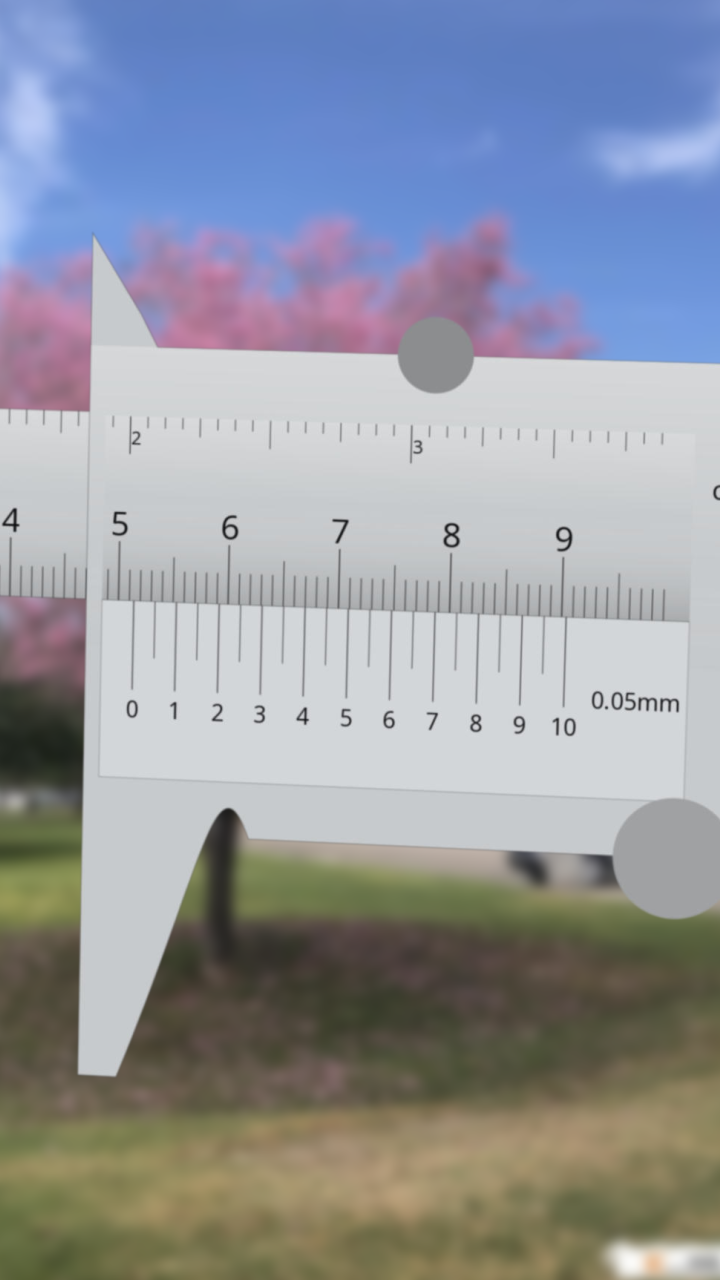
value=51.4 unit=mm
